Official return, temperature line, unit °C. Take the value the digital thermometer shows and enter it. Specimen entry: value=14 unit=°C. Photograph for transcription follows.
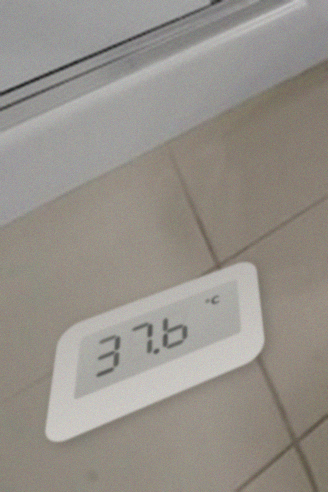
value=37.6 unit=°C
